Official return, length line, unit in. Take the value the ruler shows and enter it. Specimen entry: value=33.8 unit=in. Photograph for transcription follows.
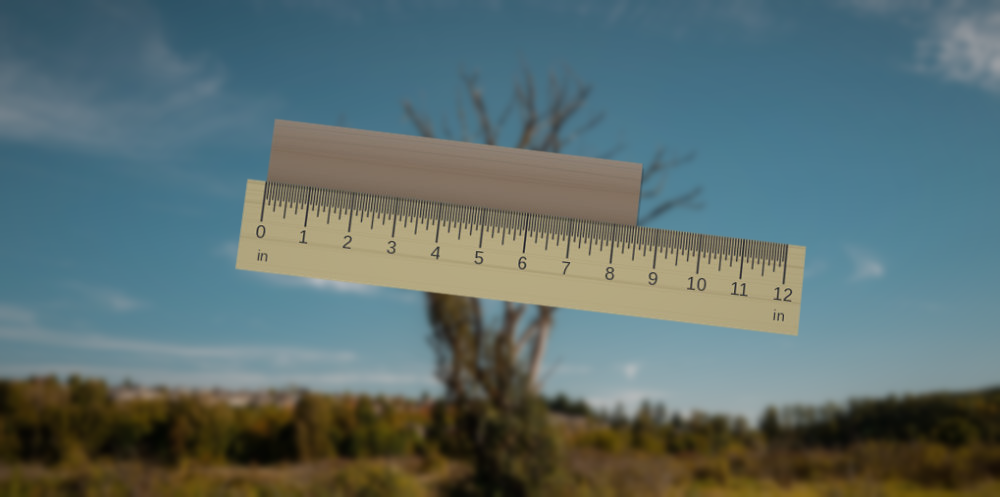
value=8.5 unit=in
